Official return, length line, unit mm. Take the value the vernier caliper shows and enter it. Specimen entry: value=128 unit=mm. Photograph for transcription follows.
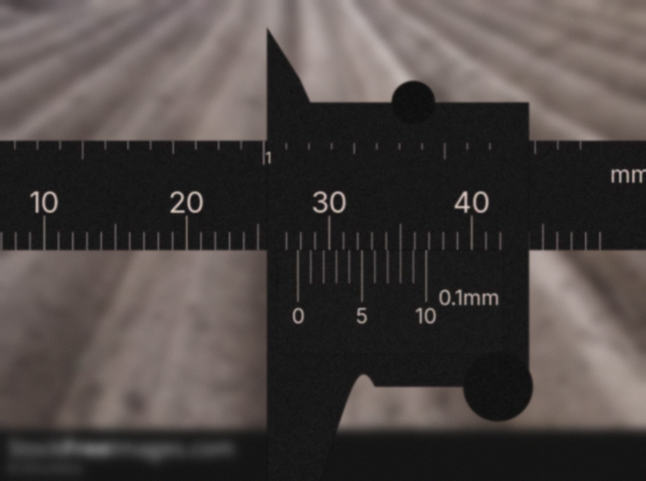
value=27.8 unit=mm
